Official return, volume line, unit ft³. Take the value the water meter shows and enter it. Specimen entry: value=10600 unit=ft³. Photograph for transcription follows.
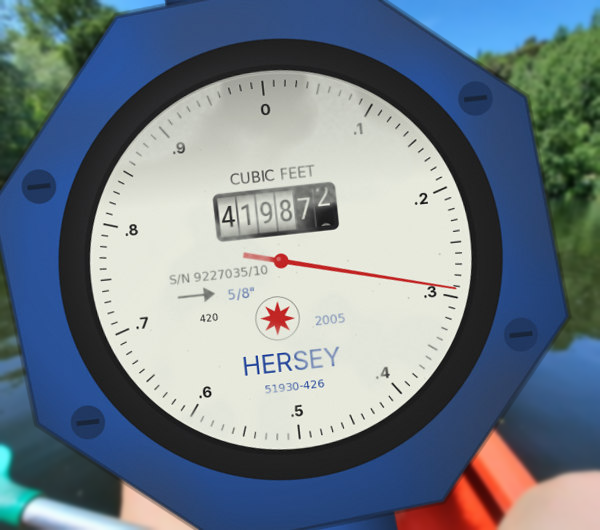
value=419872.29 unit=ft³
